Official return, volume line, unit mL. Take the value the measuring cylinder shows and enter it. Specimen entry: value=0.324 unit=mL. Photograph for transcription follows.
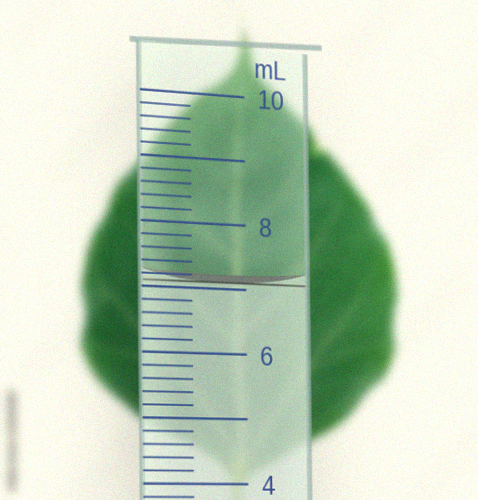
value=7.1 unit=mL
